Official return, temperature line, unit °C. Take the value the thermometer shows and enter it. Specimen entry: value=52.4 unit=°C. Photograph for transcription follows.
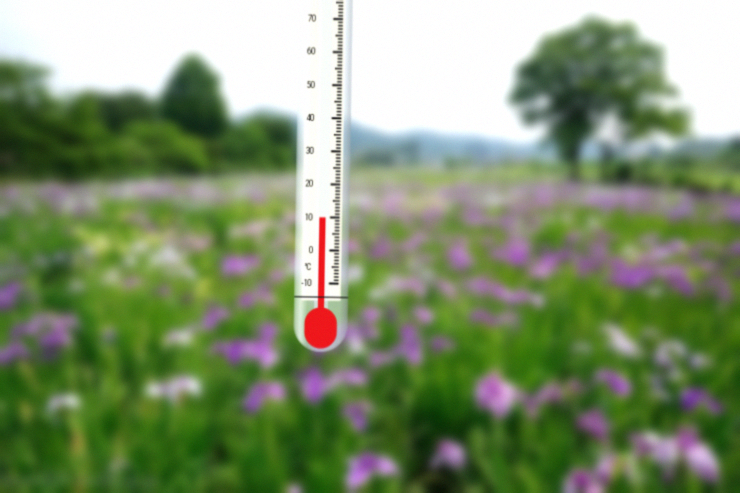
value=10 unit=°C
